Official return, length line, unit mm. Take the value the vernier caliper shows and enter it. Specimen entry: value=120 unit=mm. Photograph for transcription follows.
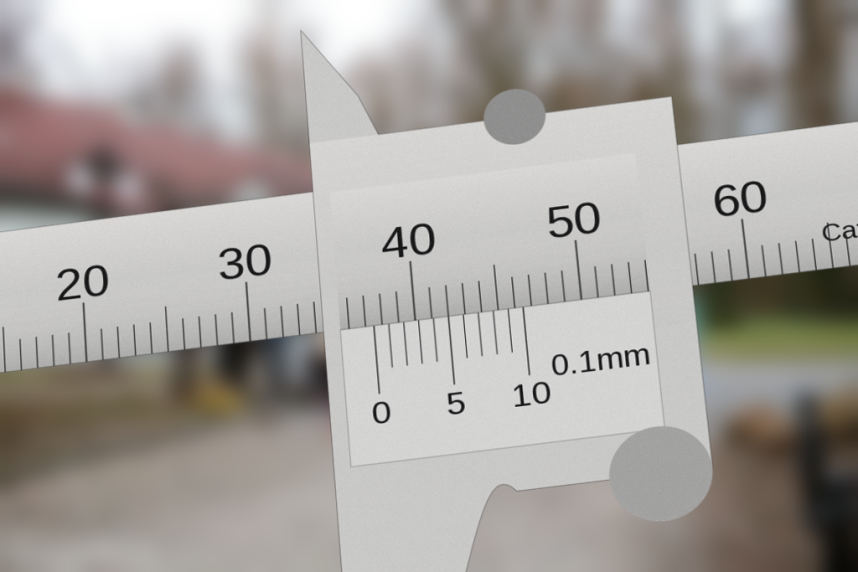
value=37.5 unit=mm
